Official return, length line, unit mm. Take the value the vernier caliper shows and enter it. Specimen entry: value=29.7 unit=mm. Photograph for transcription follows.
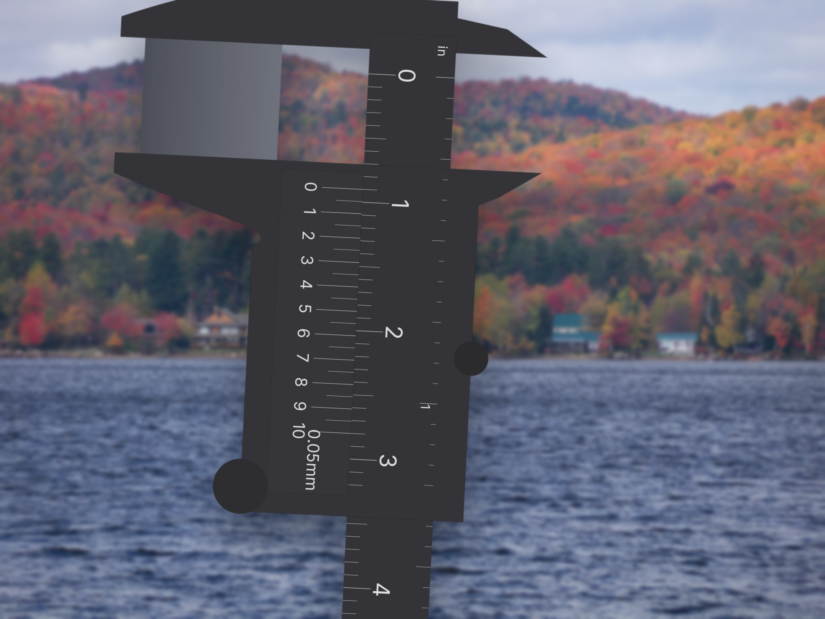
value=9.0 unit=mm
